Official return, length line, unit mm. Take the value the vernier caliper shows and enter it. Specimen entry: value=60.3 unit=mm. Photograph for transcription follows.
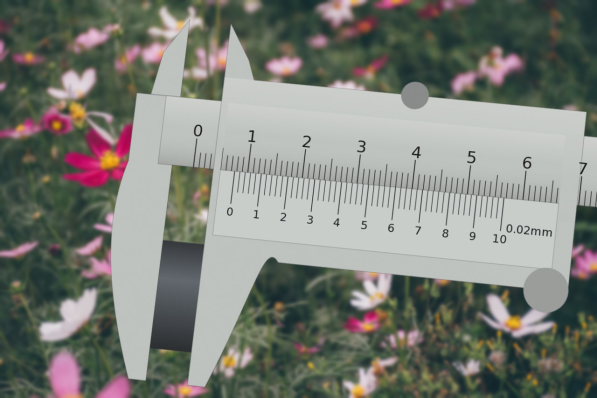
value=7.6 unit=mm
